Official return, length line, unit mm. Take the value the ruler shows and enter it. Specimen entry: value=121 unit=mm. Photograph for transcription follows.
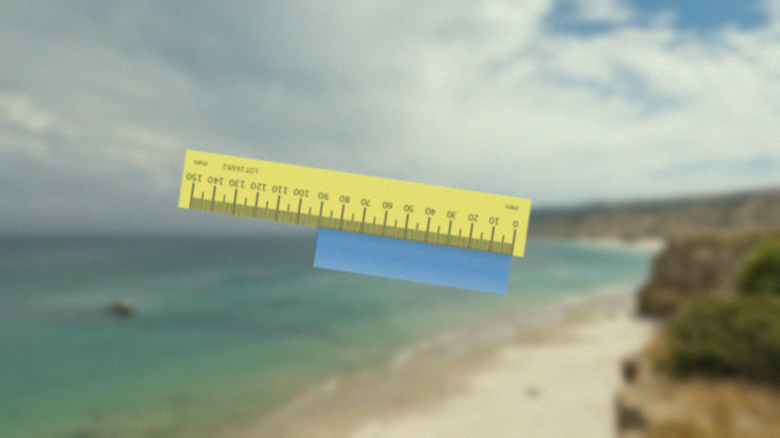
value=90 unit=mm
